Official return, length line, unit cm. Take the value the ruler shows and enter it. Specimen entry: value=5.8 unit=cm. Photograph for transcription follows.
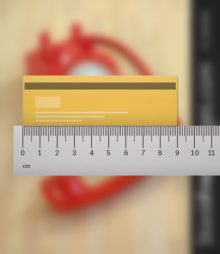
value=9 unit=cm
